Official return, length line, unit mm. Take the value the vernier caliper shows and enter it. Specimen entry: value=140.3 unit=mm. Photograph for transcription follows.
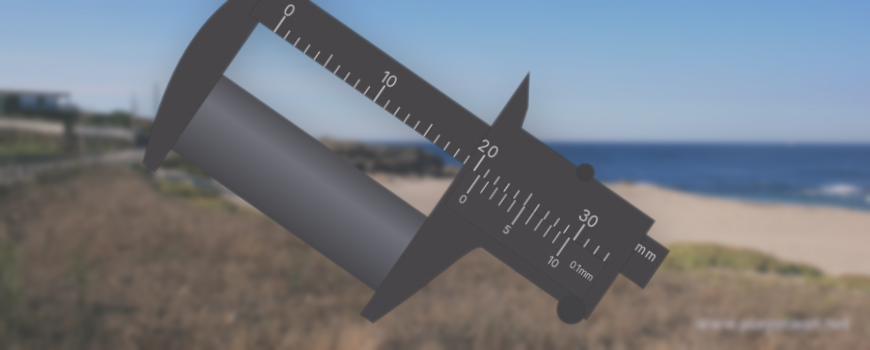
value=20.6 unit=mm
